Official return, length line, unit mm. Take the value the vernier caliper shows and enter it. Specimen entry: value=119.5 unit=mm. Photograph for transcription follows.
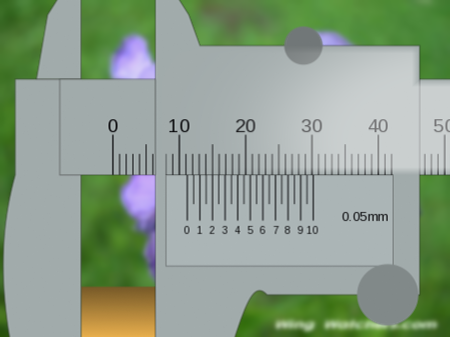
value=11.2 unit=mm
